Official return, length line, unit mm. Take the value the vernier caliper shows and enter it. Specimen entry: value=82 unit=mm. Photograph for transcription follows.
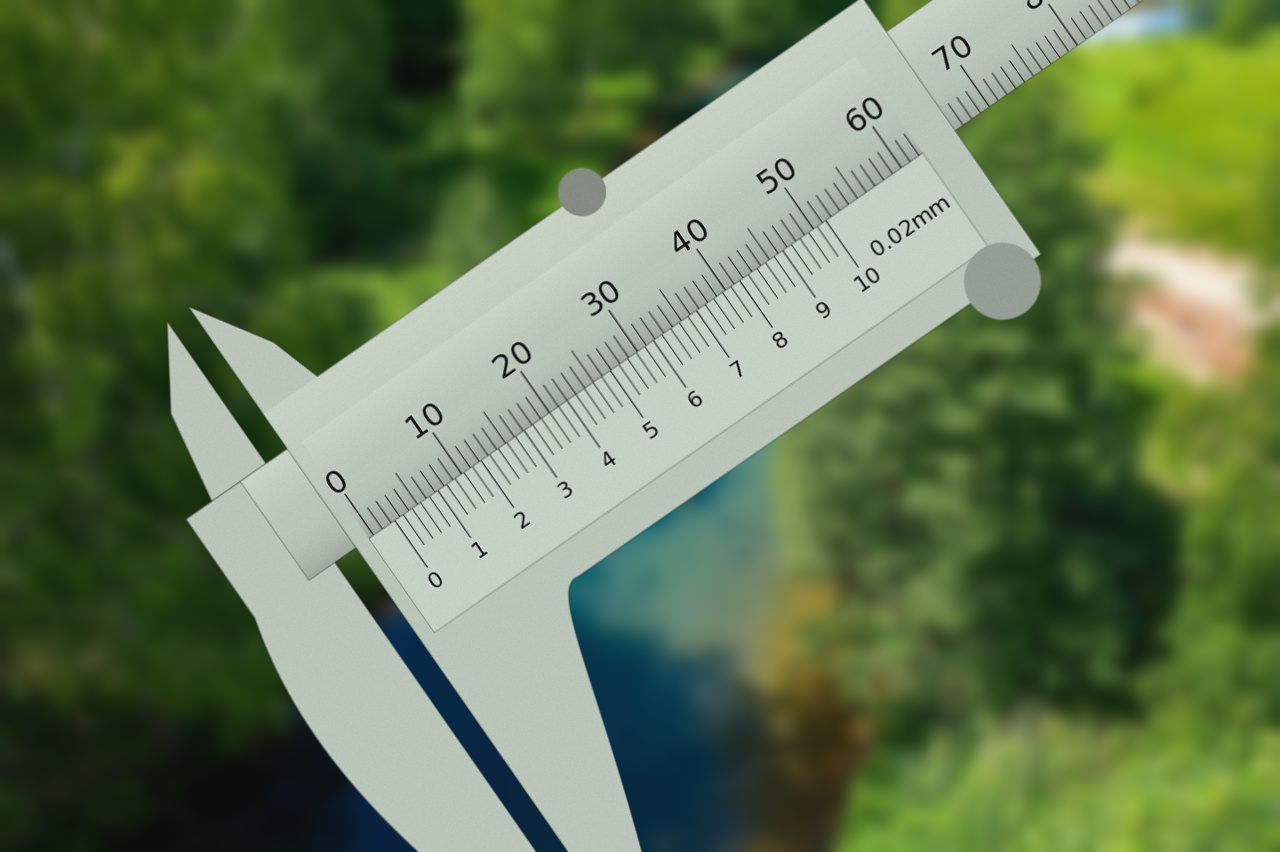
value=2.4 unit=mm
